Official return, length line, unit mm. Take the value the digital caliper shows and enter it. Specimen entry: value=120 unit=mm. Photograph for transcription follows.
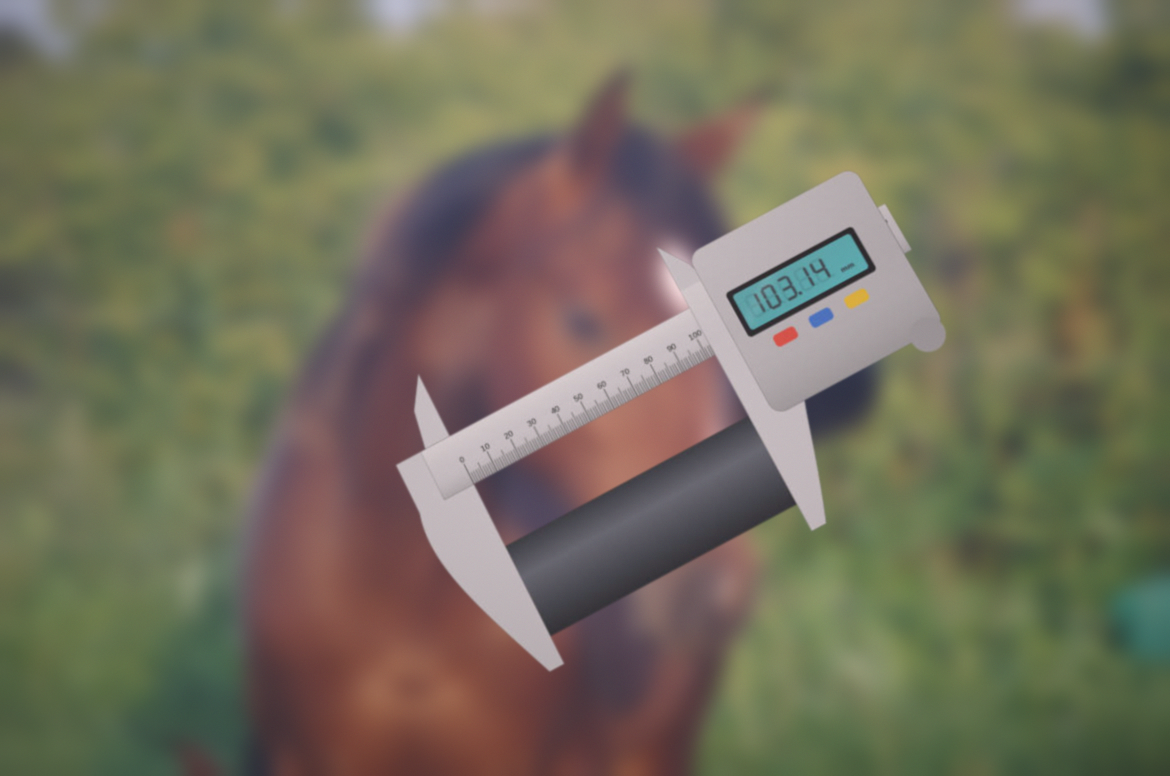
value=103.14 unit=mm
